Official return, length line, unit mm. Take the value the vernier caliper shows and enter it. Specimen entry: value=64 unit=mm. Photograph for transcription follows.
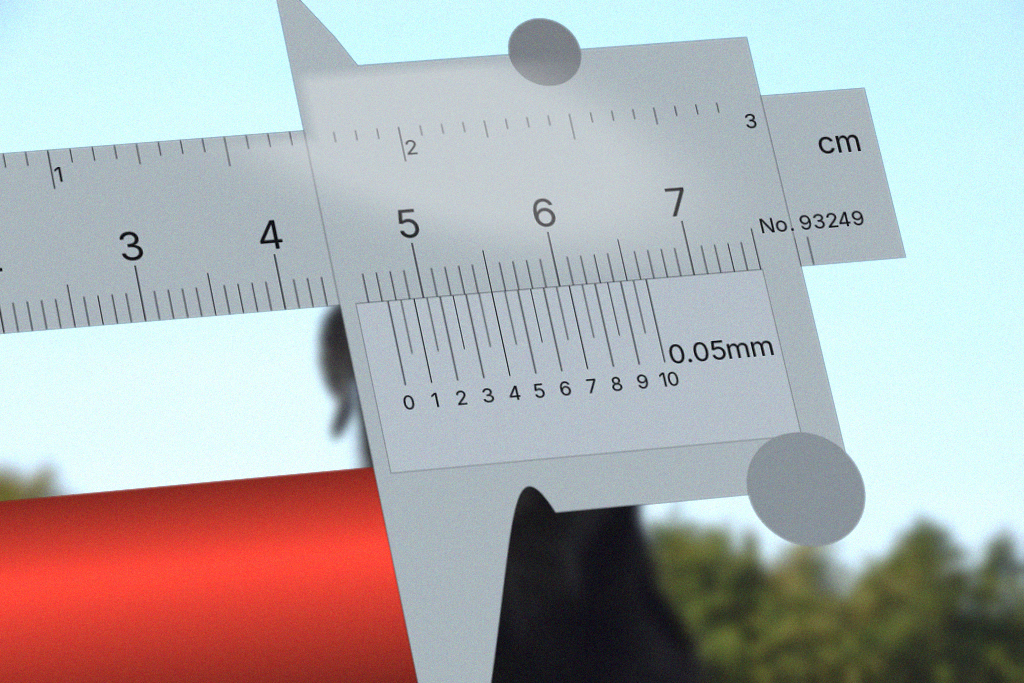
value=47.4 unit=mm
